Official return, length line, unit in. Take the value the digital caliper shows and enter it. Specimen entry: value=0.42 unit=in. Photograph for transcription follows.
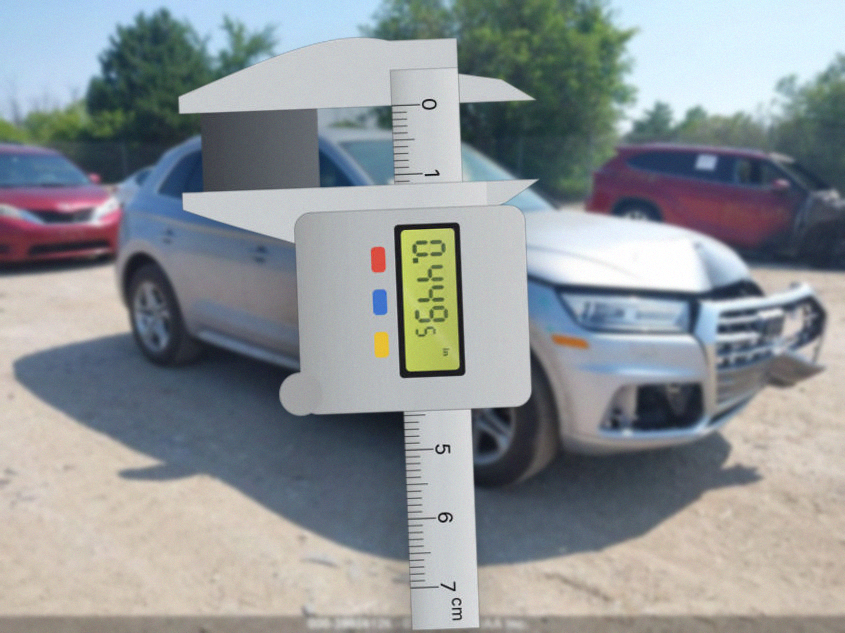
value=0.4495 unit=in
